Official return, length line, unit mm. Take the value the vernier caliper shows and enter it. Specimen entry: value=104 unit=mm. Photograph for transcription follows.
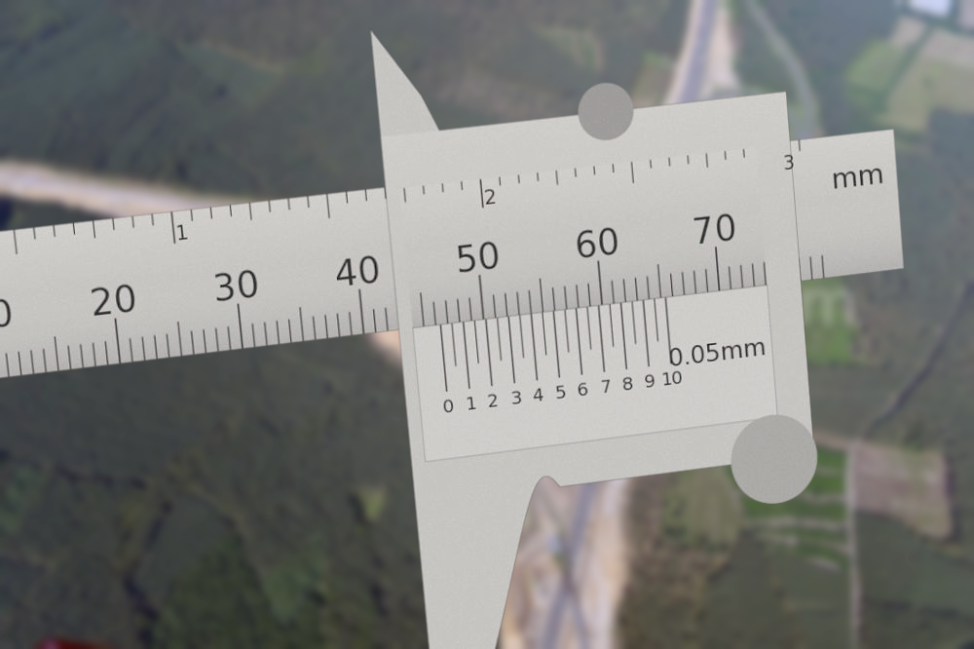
value=46.4 unit=mm
